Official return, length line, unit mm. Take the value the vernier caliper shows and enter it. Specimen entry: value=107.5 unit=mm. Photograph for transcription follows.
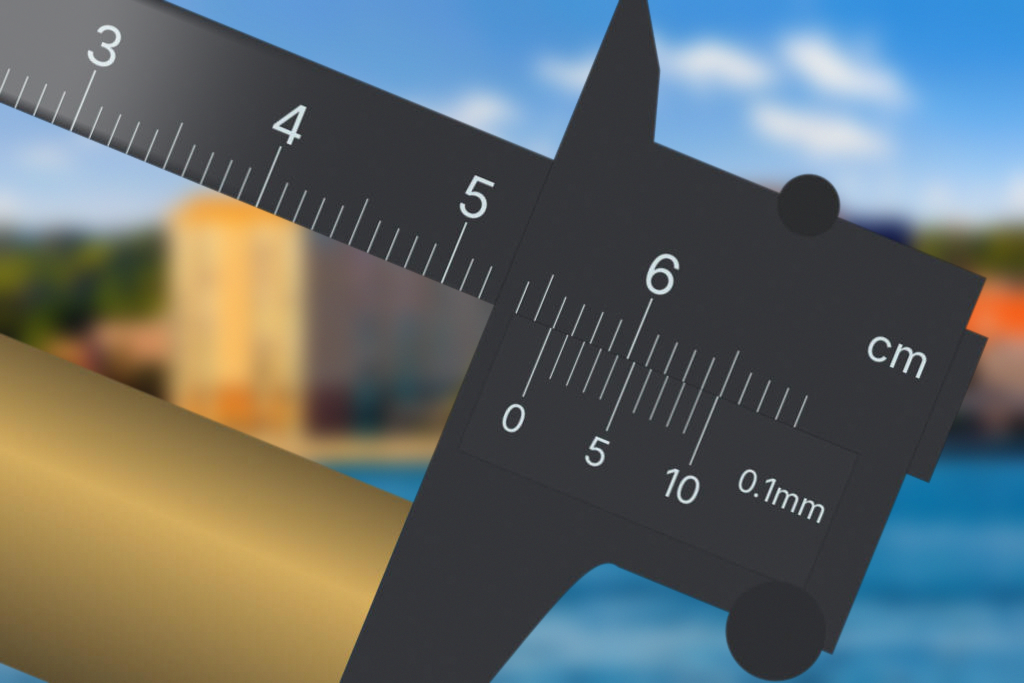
value=55.9 unit=mm
